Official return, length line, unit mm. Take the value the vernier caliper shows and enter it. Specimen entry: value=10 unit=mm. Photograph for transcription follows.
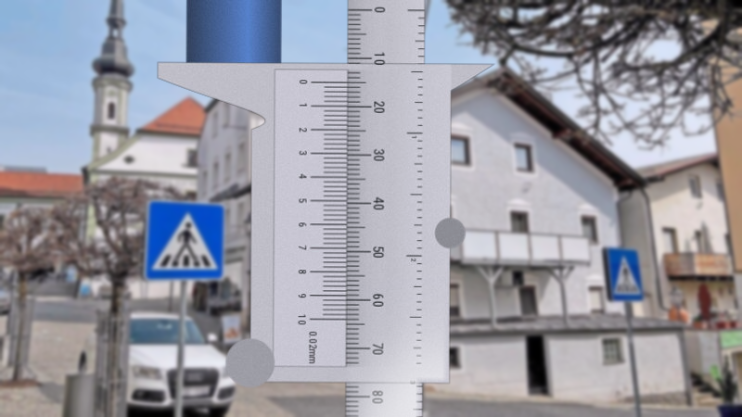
value=15.0 unit=mm
